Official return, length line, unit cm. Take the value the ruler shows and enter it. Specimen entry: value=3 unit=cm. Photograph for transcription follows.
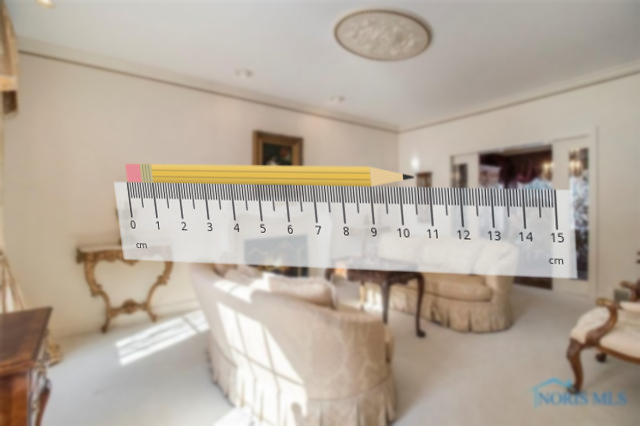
value=10.5 unit=cm
